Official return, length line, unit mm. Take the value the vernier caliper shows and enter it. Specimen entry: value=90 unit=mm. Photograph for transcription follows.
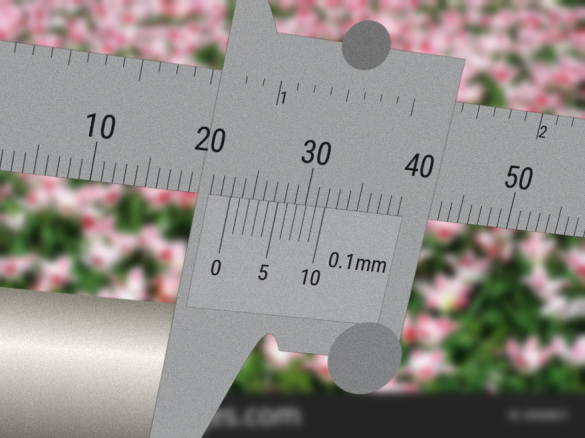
value=22.9 unit=mm
